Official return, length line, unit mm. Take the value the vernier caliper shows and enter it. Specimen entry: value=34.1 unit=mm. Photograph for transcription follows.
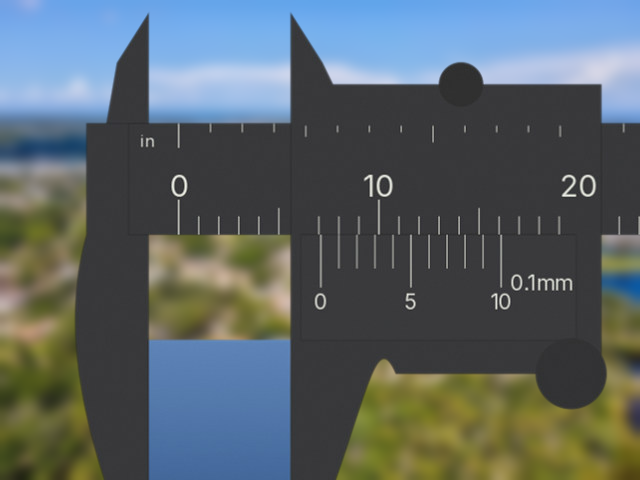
value=7.1 unit=mm
